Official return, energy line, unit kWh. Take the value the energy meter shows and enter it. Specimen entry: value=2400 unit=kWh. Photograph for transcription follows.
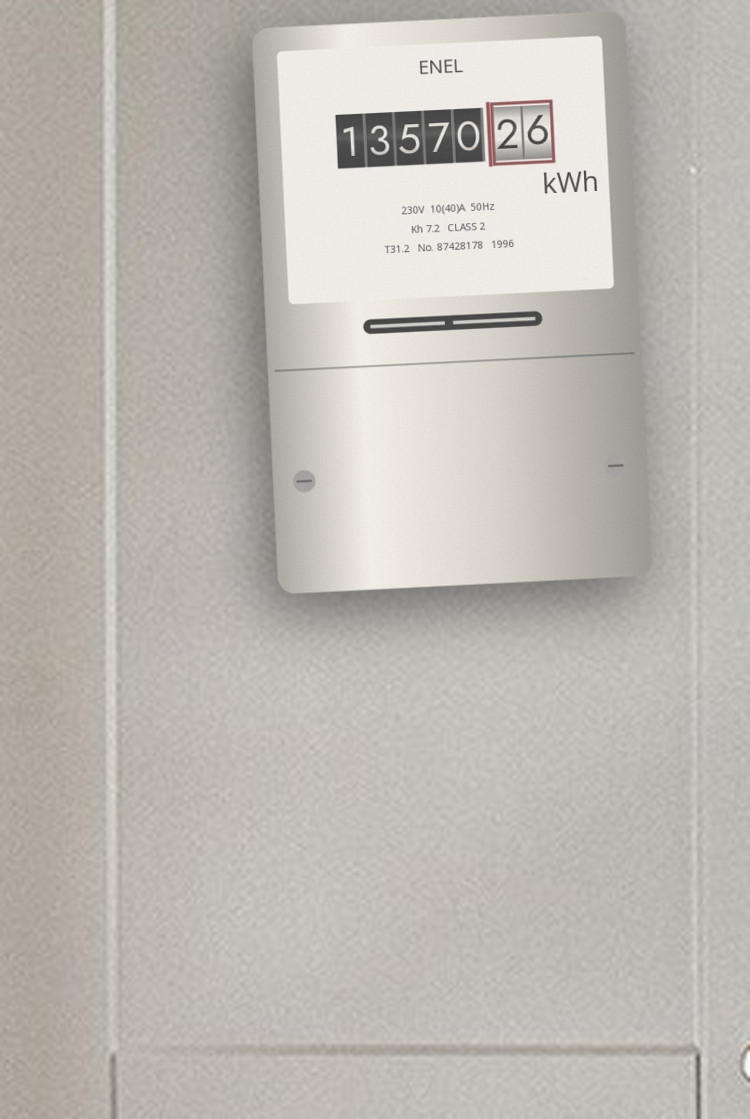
value=13570.26 unit=kWh
